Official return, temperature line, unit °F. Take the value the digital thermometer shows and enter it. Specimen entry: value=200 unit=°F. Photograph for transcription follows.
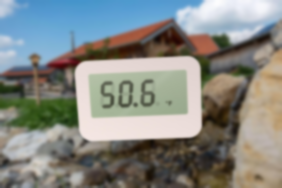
value=50.6 unit=°F
